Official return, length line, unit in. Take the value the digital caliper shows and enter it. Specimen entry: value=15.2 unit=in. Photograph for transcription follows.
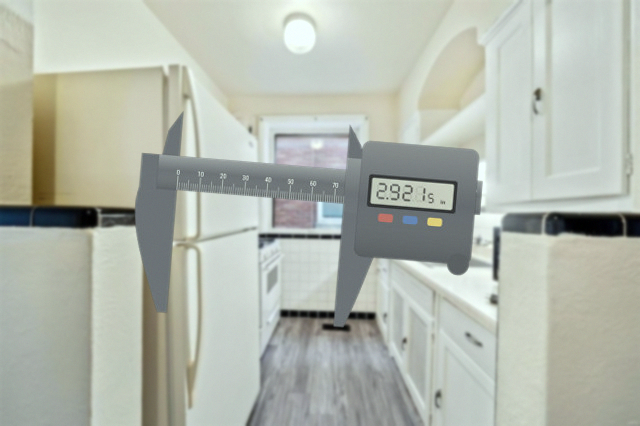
value=2.9215 unit=in
